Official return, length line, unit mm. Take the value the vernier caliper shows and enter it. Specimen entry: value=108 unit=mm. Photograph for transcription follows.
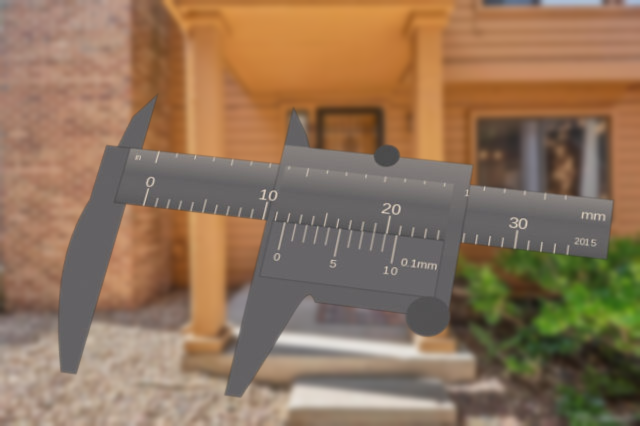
value=11.8 unit=mm
